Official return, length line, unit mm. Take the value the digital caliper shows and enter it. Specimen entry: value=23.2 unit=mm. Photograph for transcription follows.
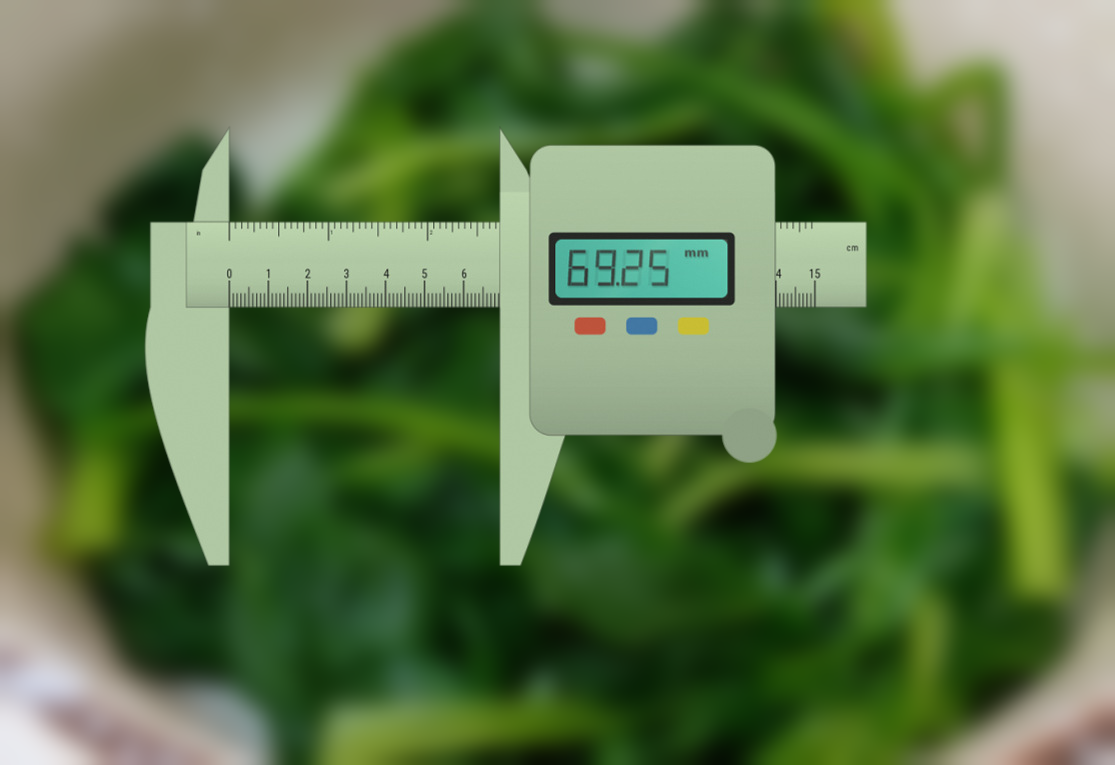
value=69.25 unit=mm
